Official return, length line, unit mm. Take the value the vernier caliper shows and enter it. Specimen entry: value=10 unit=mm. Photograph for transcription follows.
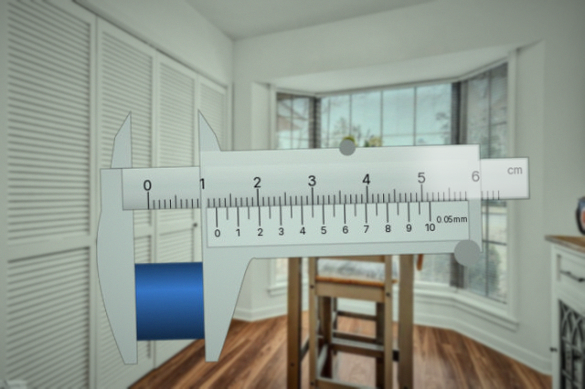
value=12.4 unit=mm
